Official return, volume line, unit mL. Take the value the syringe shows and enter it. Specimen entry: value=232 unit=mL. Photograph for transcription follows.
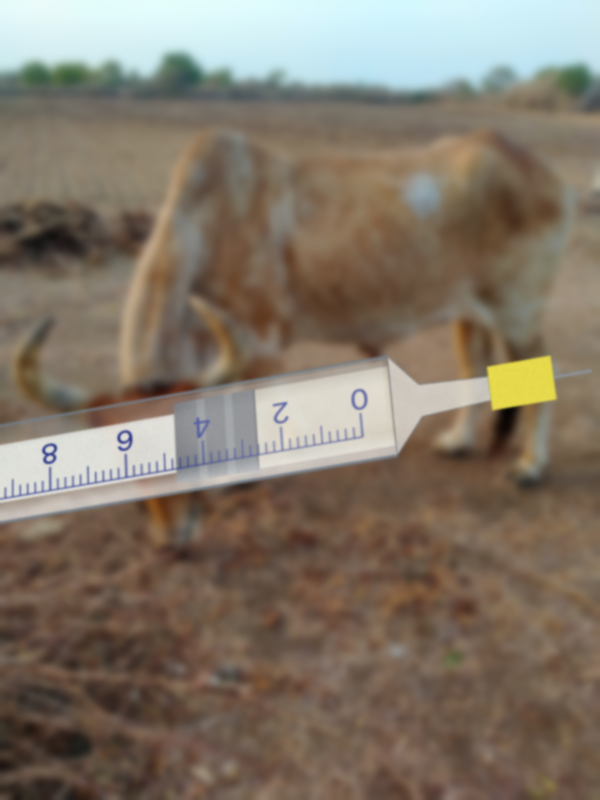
value=2.6 unit=mL
